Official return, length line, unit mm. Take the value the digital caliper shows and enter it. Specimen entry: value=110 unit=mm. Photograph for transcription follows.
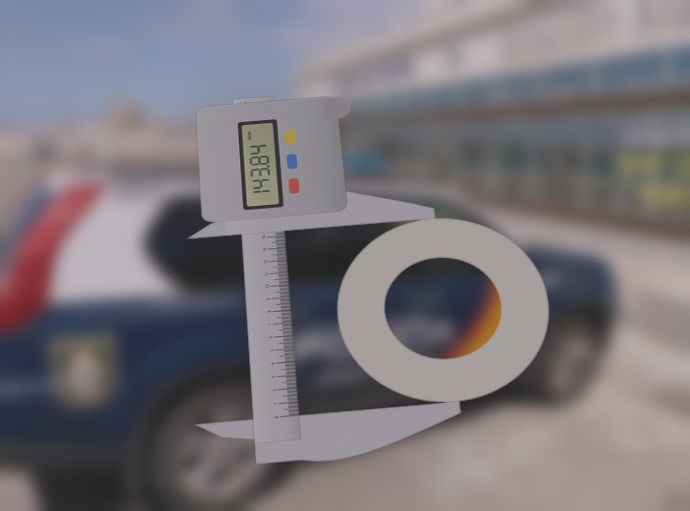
value=143.84 unit=mm
